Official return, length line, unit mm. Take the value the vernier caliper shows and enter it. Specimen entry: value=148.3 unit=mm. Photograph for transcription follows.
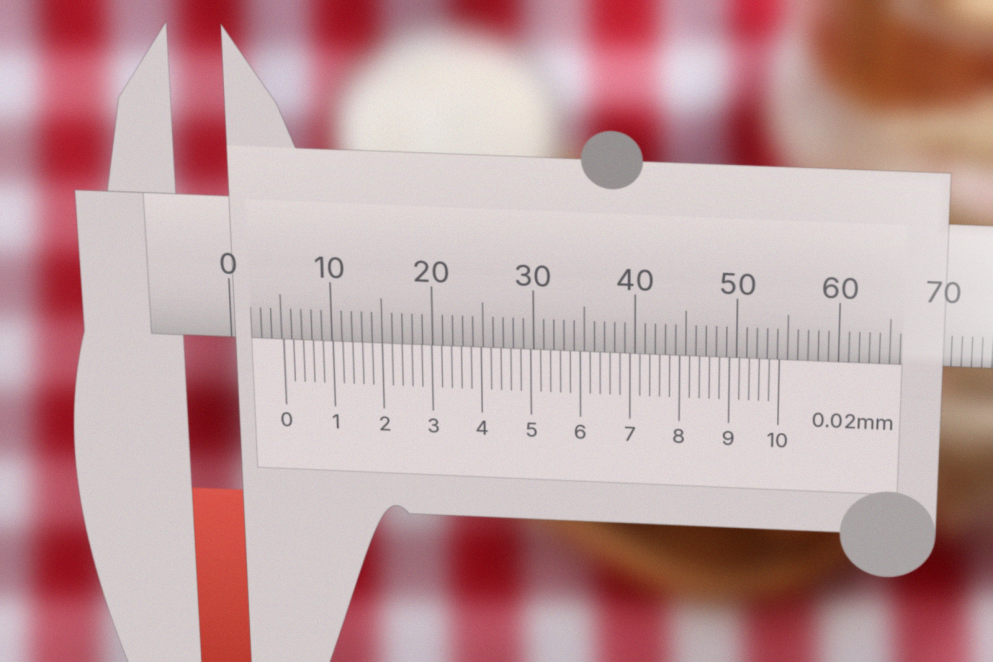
value=5.2 unit=mm
